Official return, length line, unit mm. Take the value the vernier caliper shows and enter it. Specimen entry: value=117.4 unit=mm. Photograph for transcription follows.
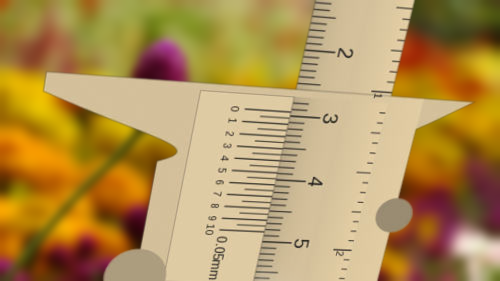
value=29.4 unit=mm
